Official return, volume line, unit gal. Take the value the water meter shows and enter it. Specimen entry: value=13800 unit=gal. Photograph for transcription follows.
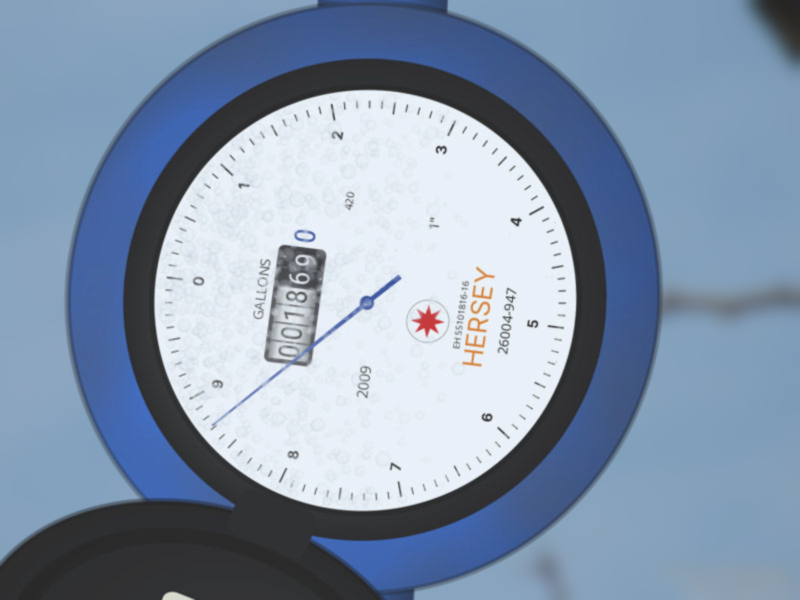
value=18688.7 unit=gal
